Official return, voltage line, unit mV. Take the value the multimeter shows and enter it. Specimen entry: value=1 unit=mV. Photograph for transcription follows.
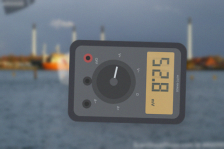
value=52.8 unit=mV
